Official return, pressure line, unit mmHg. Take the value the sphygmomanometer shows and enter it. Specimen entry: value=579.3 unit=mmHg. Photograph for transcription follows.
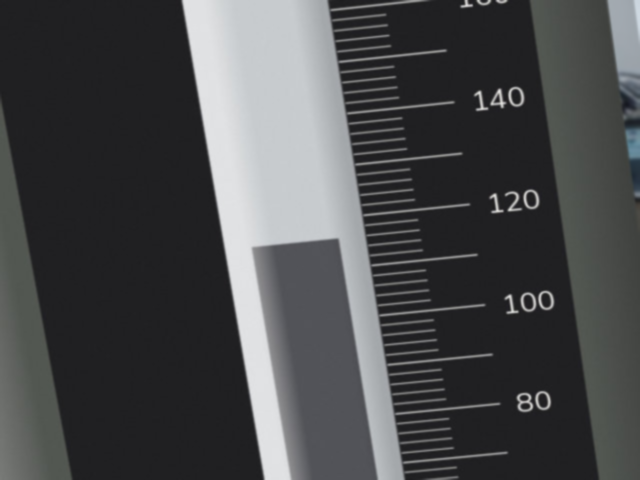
value=116 unit=mmHg
